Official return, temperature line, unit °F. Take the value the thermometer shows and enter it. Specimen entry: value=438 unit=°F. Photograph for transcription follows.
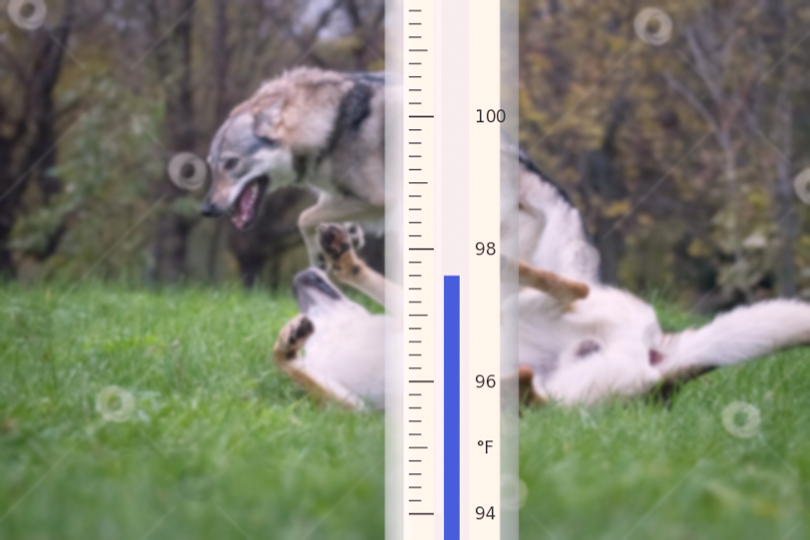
value=97.6 unit=°F
